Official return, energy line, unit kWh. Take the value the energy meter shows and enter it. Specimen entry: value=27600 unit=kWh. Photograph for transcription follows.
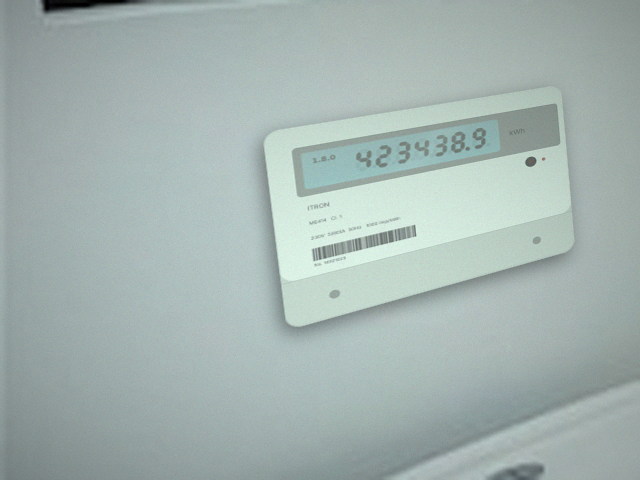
value=423438.9 unit=kWh
